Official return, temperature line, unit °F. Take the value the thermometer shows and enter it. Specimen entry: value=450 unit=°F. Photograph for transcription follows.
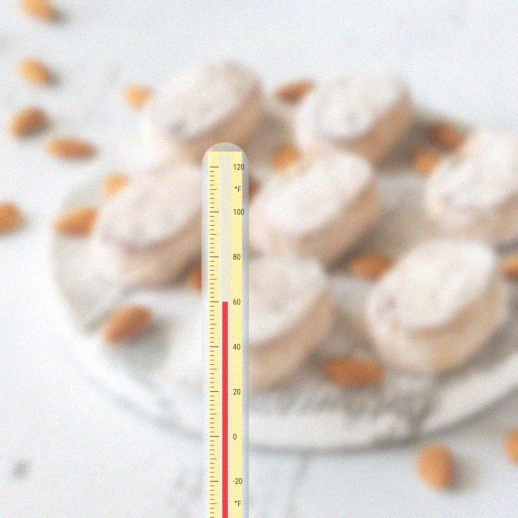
value=60 unit=°F
